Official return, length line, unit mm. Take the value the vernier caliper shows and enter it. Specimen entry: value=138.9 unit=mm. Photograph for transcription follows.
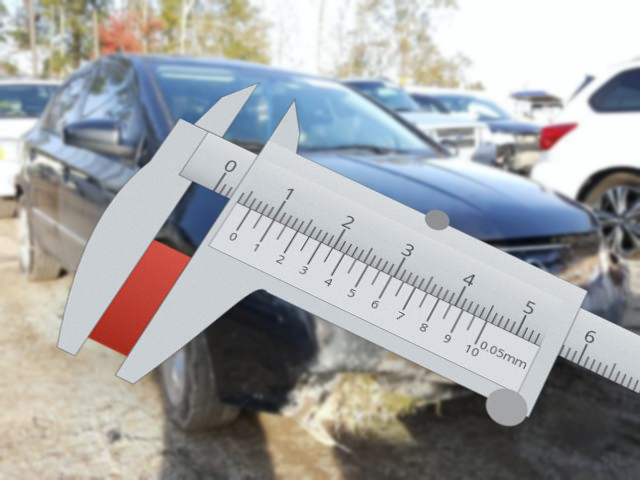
value=6.2 unit=mm
